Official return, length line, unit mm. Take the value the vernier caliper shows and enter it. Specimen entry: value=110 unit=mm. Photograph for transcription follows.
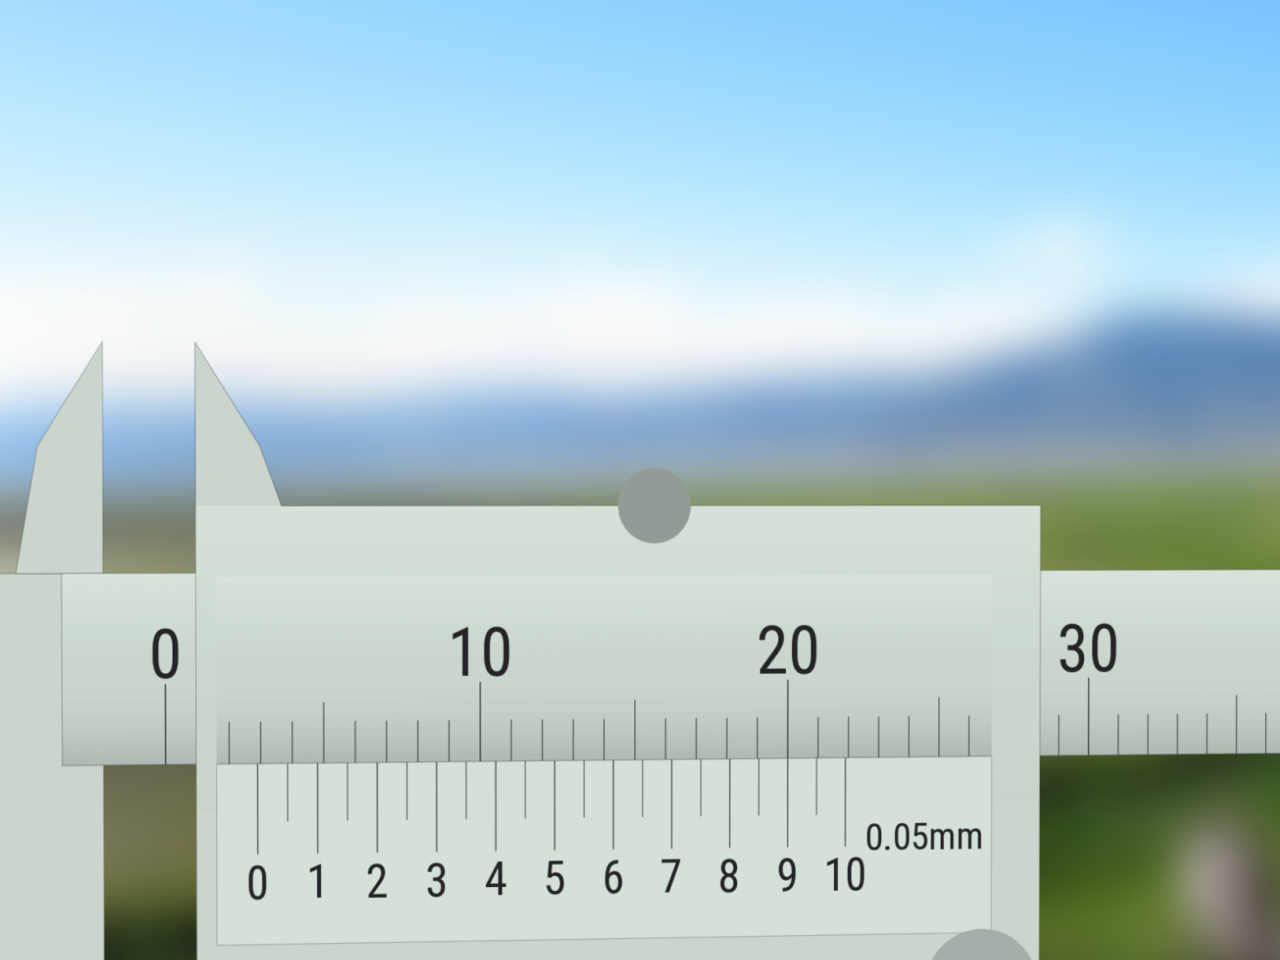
value=2.90 unit=mm
